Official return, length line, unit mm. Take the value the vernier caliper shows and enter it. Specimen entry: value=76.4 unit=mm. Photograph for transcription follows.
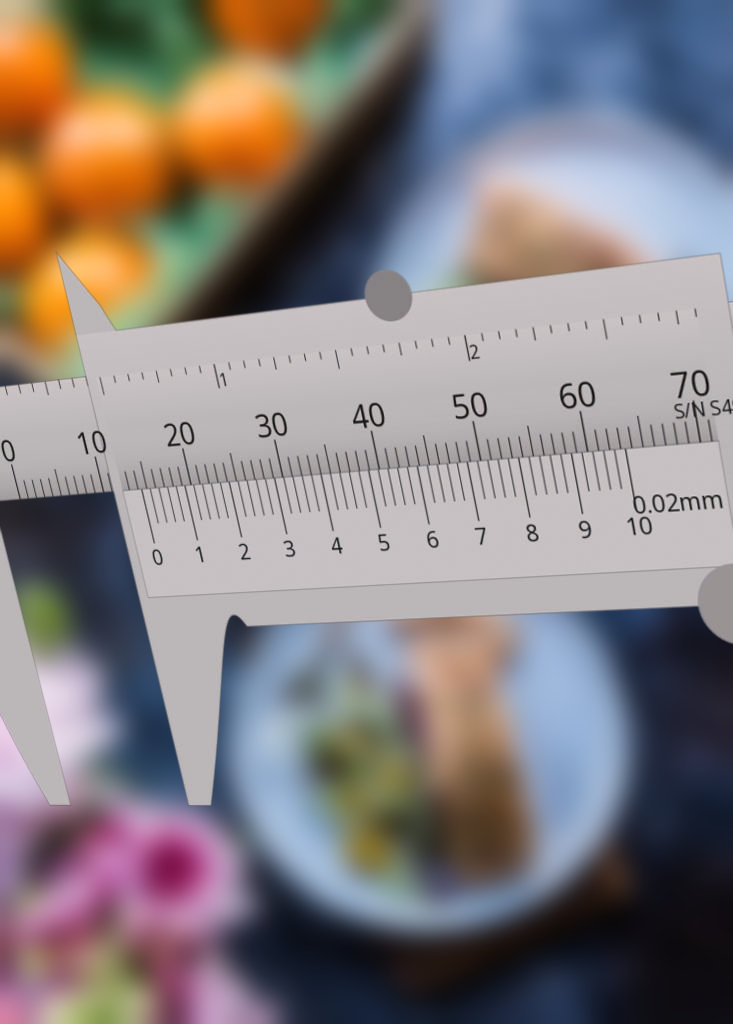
value=14.4 unit=mm
